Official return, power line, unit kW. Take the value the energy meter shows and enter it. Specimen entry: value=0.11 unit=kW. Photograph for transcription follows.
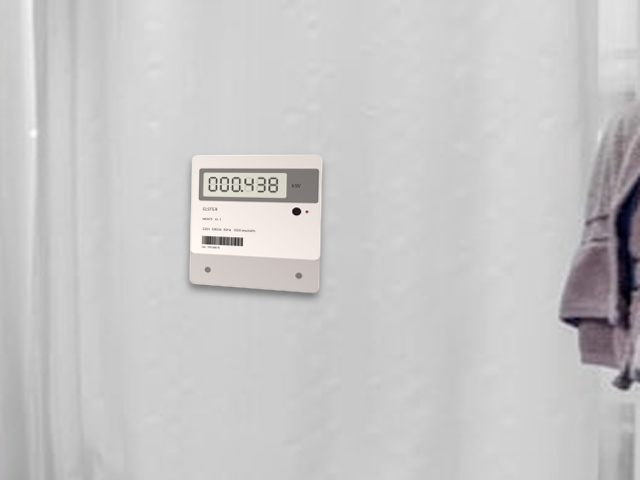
value=0.438 unit=kW
